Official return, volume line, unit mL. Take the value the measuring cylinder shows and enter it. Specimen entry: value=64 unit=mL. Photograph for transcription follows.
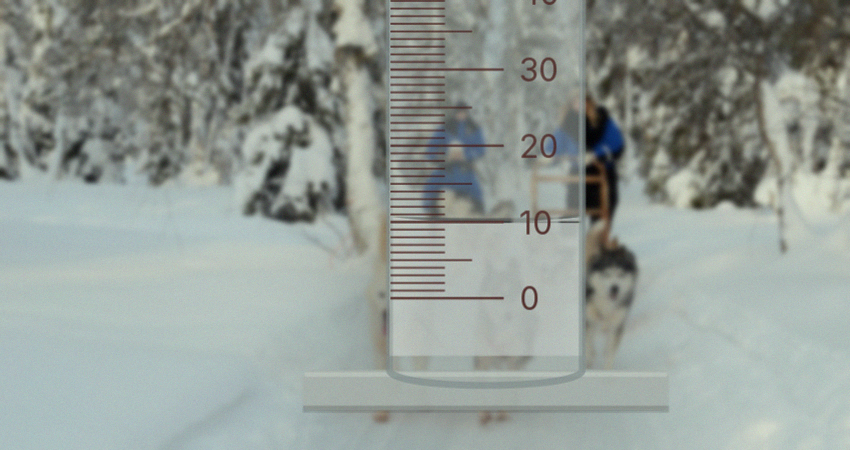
value=10 unit=mL
